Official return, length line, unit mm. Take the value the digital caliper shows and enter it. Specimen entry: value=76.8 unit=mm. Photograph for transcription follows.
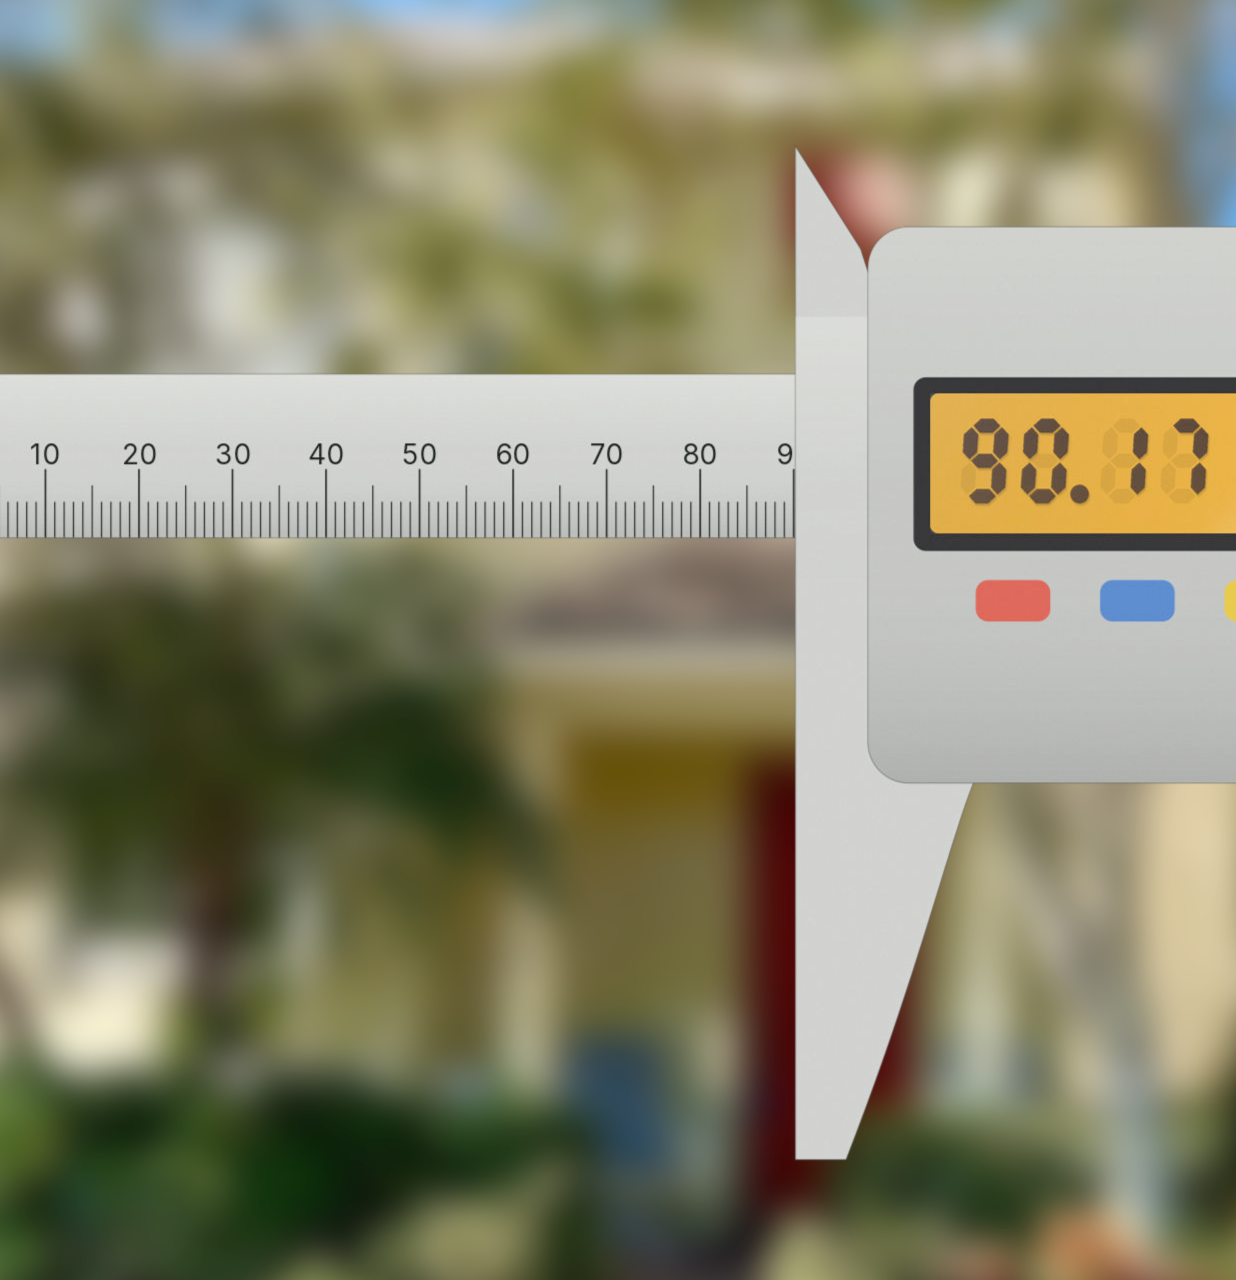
value=90.17 unit=mm
